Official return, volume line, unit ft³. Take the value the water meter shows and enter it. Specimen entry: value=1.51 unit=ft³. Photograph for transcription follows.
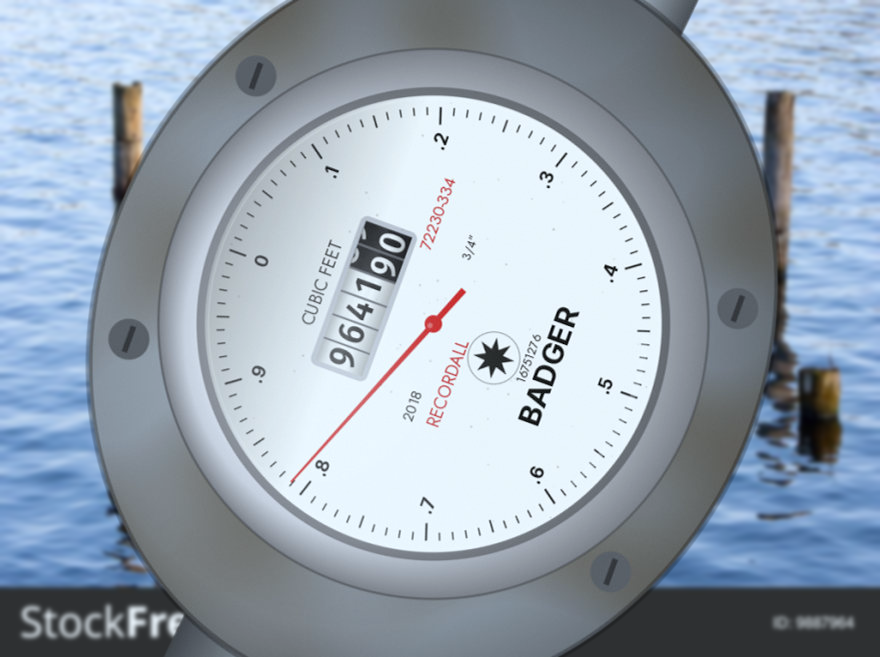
value=964189.81 unit=ft³
